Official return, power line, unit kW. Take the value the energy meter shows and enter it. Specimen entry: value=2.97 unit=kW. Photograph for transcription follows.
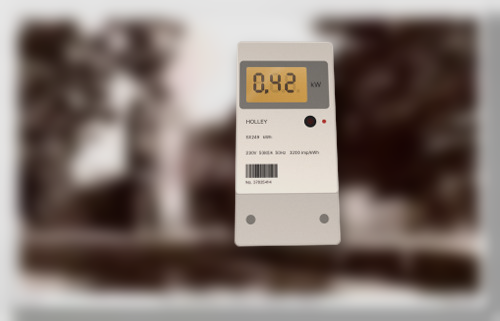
value=0.42 unit=kW
